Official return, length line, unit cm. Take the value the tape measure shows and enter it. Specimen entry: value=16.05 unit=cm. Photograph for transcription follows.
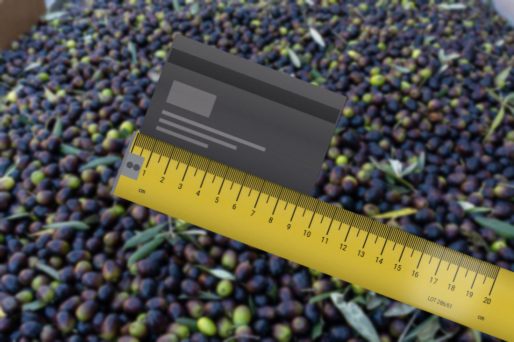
value=9.5 unit=cm
